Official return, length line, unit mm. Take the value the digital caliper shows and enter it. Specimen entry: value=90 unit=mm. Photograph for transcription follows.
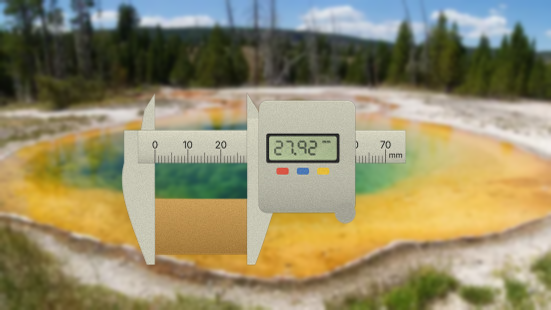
value=27.92 unit=mm
